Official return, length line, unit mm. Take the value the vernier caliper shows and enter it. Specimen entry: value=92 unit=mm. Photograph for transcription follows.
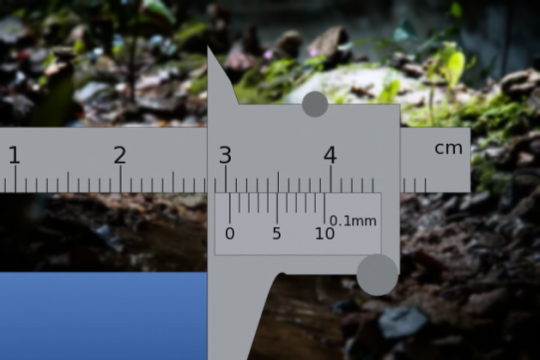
value=30.4 unit=mm
